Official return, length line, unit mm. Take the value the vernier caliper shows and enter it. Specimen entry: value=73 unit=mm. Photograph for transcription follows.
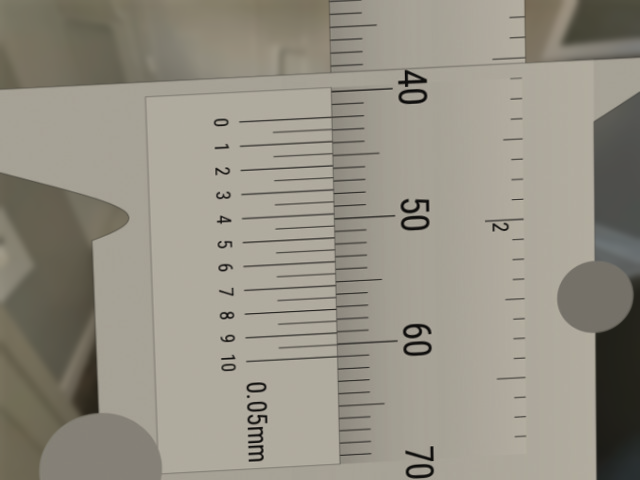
value=42.0 unit=mm
